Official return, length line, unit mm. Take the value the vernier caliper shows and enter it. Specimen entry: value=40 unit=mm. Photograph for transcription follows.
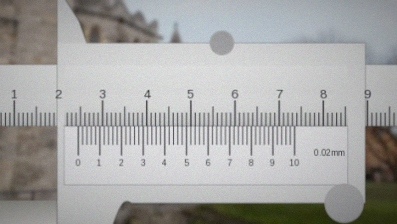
value=24.5 unit=mm
